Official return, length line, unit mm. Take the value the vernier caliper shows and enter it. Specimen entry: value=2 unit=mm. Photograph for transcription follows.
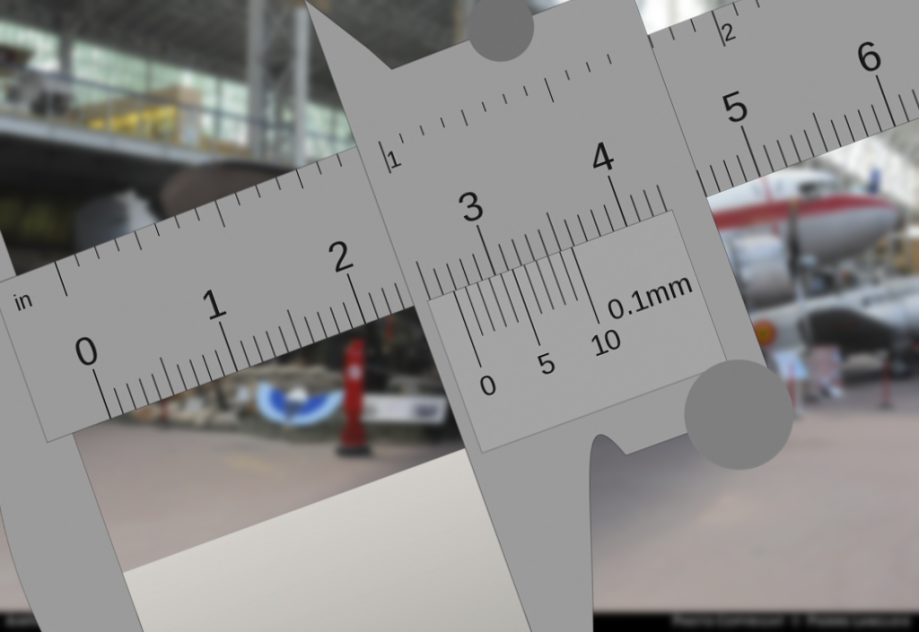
value=26.8 unit=mm
